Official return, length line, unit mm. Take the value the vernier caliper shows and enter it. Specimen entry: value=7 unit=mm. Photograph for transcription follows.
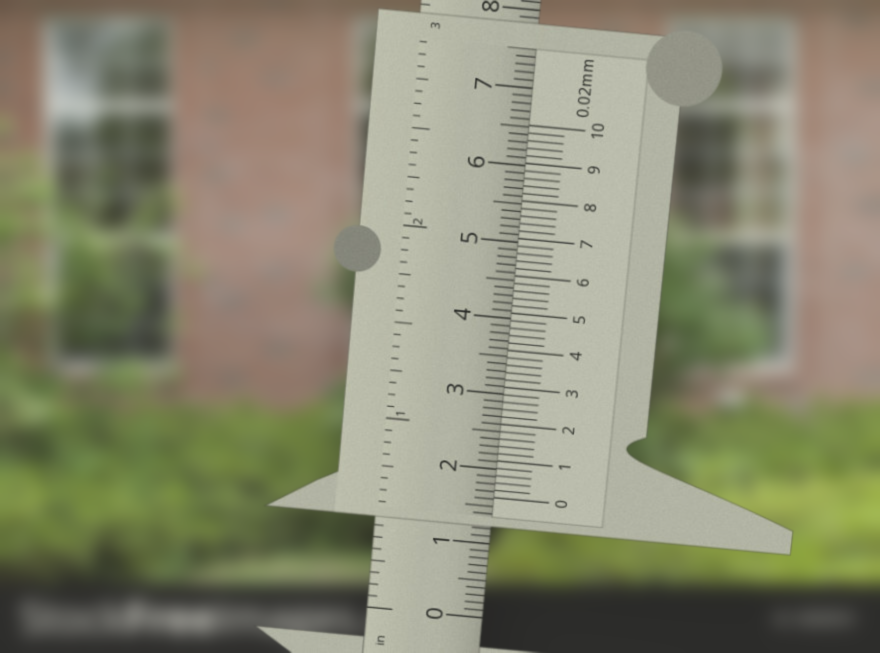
value=16.2 unit=mm
